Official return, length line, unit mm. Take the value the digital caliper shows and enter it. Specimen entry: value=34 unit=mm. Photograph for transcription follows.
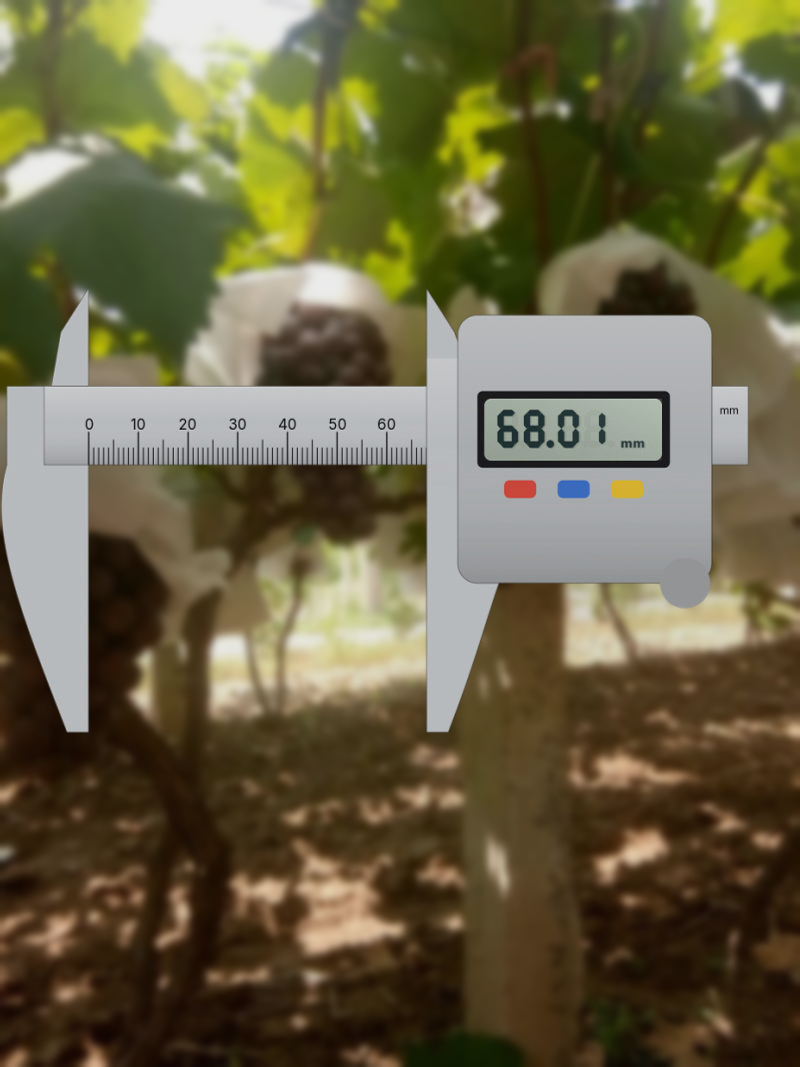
value=68.01 unit=mm
